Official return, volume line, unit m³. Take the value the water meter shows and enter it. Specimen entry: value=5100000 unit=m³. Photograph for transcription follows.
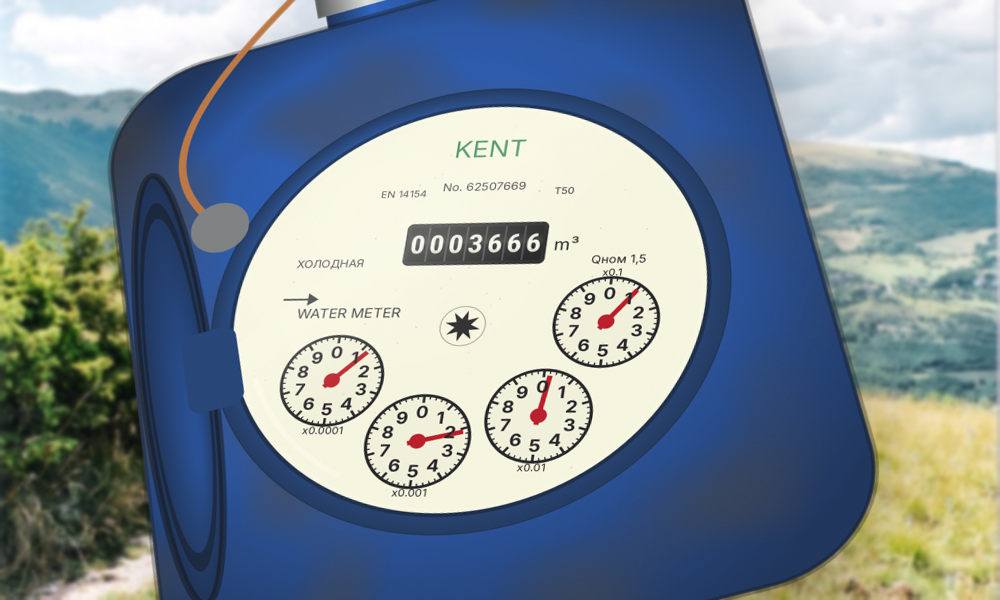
value=3666.1021 unit=m³
